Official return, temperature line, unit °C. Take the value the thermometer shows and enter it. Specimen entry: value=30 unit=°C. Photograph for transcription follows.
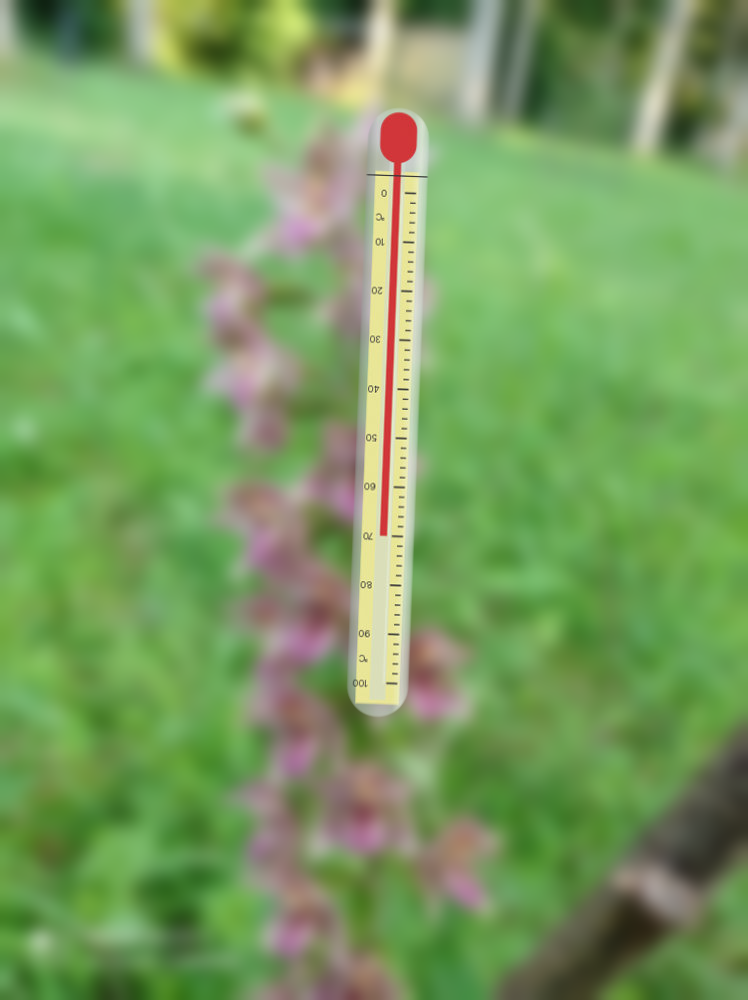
value=70 unit=°C
